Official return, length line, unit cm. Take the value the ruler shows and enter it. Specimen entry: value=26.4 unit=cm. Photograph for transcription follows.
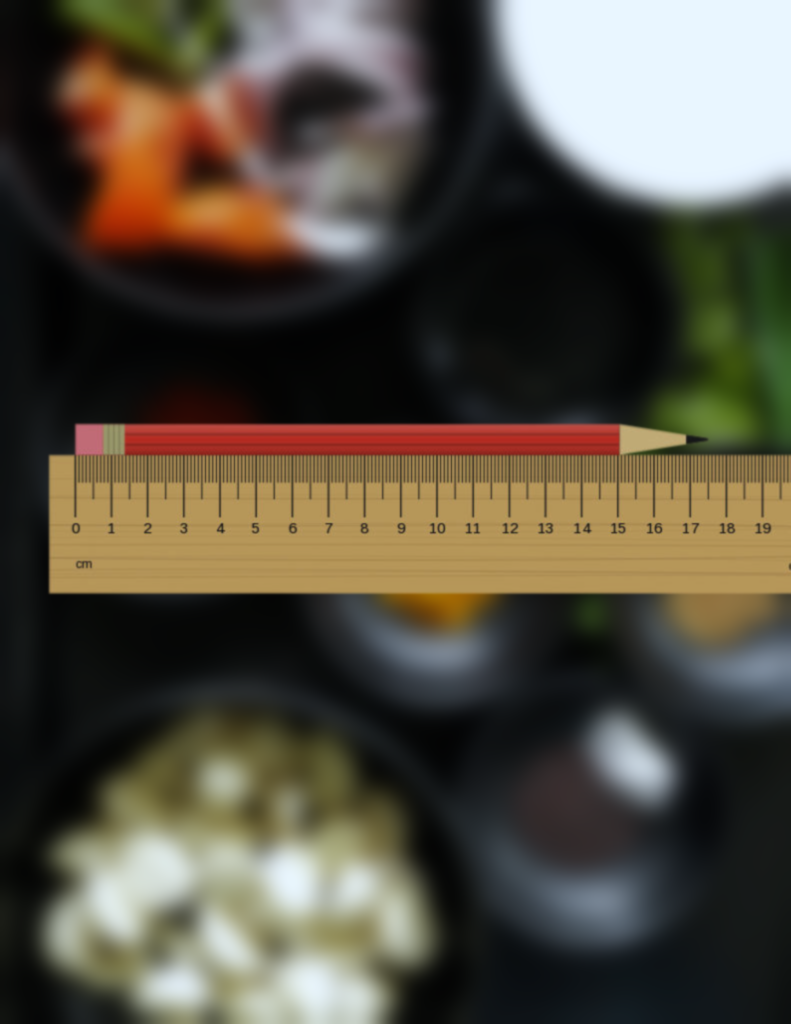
value=17.5 unit=cm
